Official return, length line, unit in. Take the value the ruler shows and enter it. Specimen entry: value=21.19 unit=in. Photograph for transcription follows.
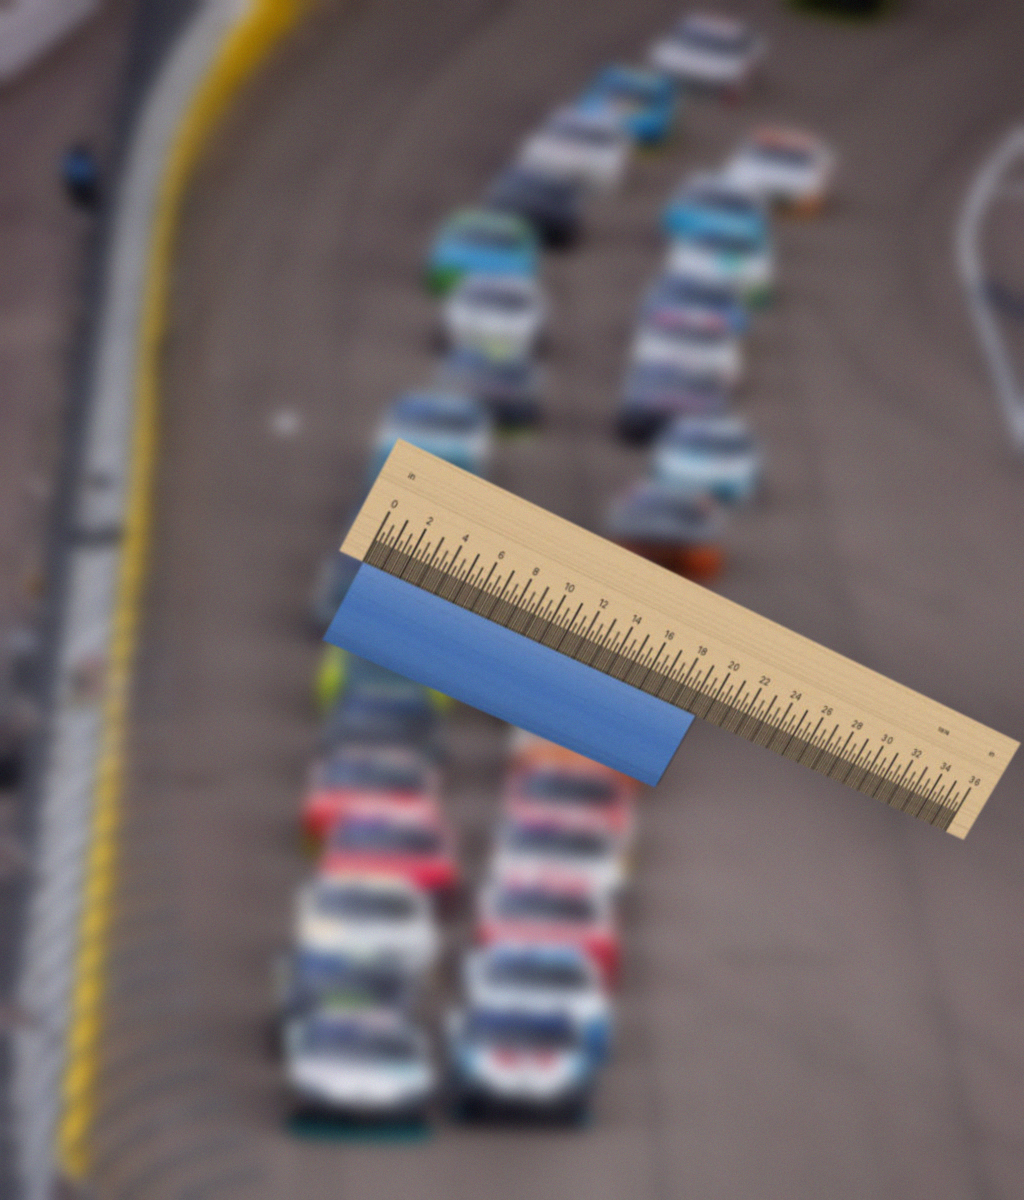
value=19.5 unit=in
